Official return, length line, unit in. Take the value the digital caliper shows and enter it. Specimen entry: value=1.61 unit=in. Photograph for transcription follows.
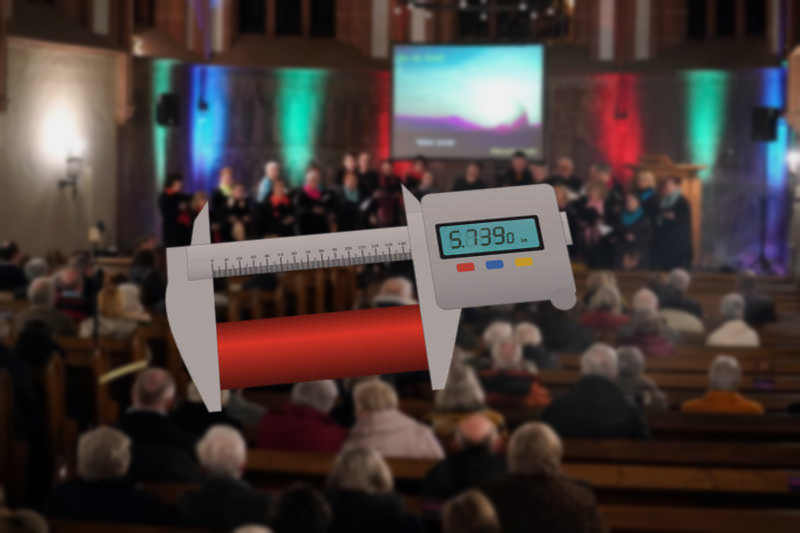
value=5.7390 unit=in
